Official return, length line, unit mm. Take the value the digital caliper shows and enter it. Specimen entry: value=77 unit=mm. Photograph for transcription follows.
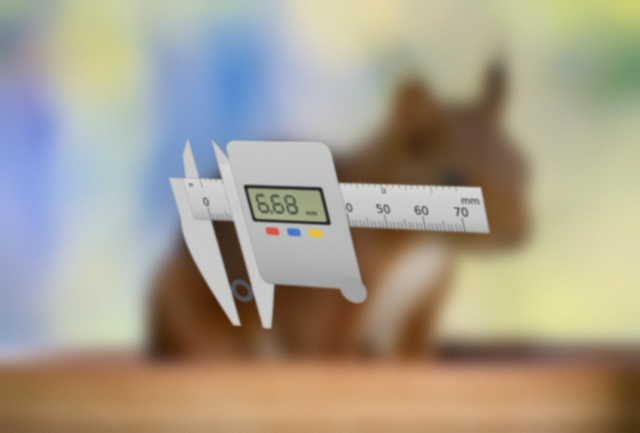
value=6.68 unit=mm
